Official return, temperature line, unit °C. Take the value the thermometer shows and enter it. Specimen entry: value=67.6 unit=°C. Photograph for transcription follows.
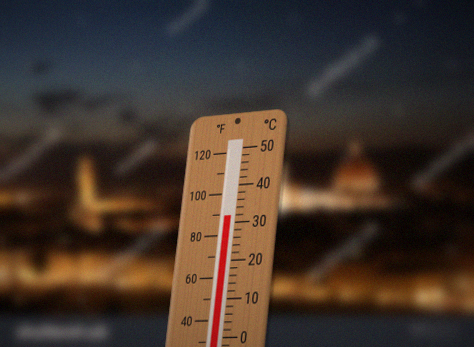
value=32 unit=°C
